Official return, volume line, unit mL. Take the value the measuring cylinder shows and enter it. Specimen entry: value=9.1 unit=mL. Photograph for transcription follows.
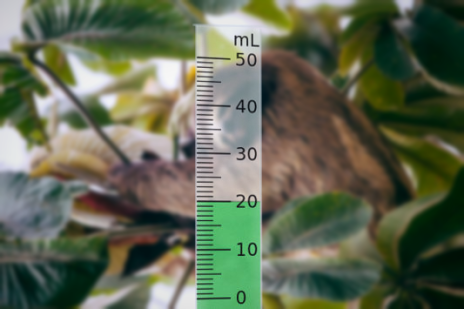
value=20 unit=mL
